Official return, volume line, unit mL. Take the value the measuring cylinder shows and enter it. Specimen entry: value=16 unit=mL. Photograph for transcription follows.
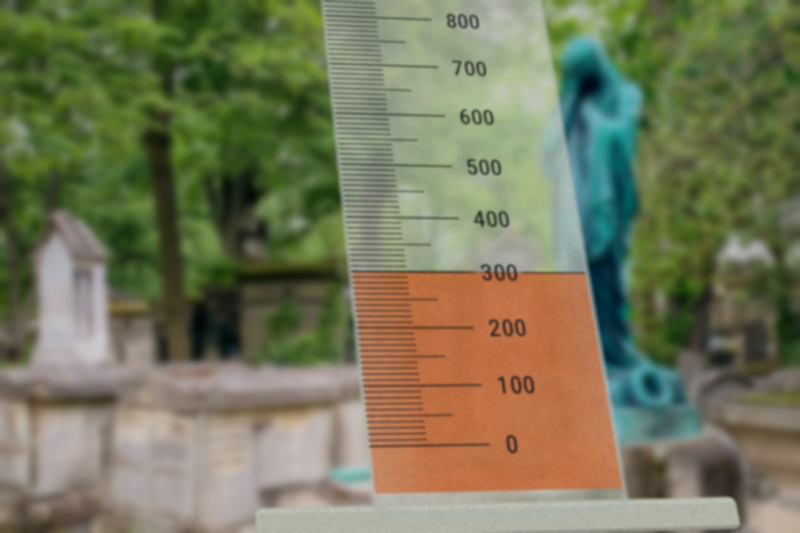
value=300 unit=mL
